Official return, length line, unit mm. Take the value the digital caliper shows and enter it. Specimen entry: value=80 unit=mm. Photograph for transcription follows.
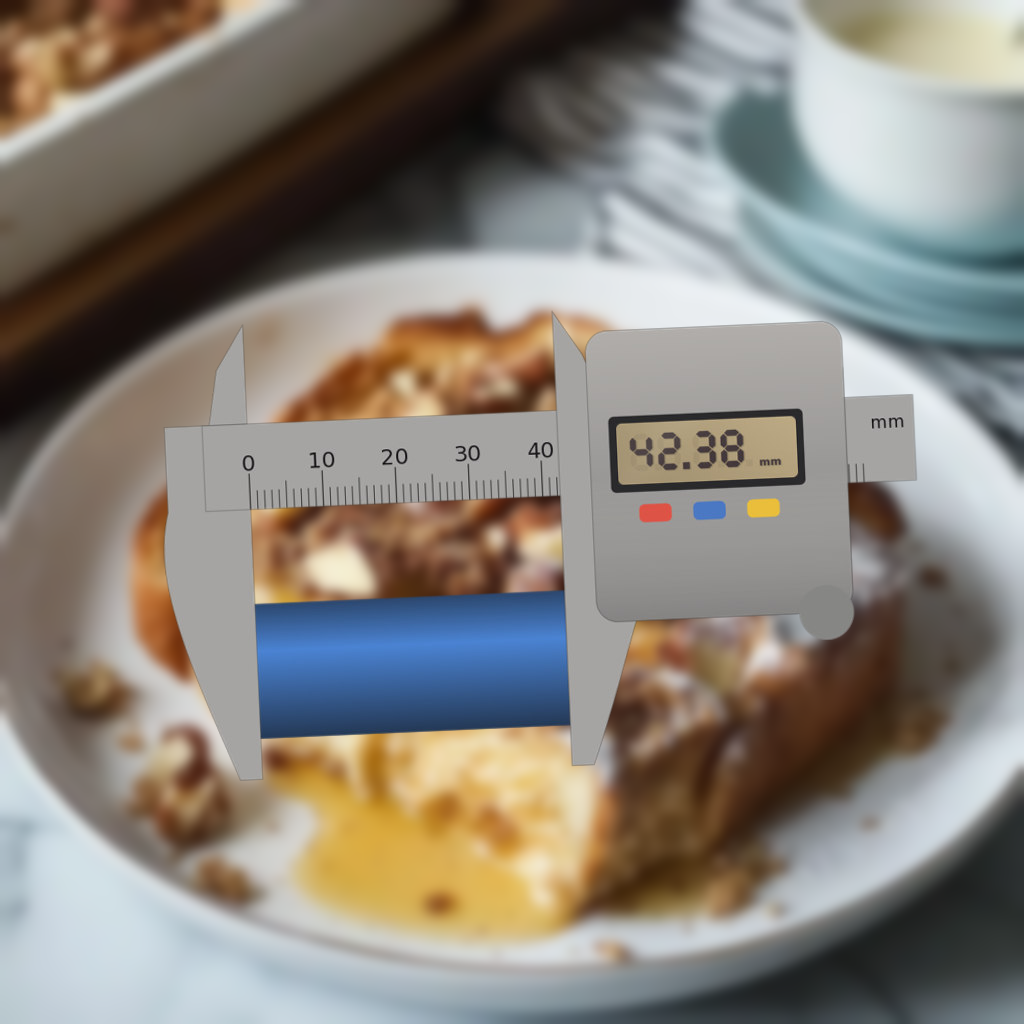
value=42.38 unit=mm
